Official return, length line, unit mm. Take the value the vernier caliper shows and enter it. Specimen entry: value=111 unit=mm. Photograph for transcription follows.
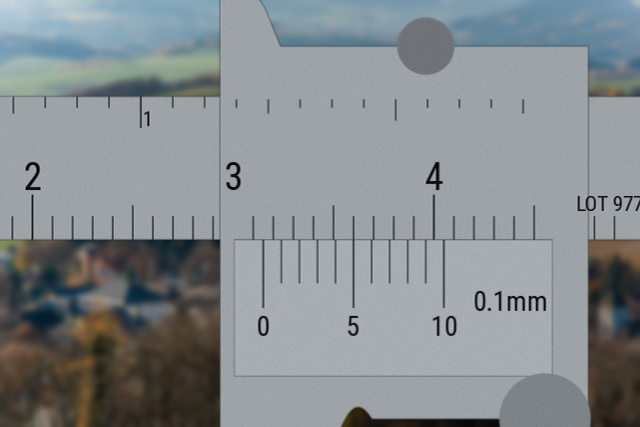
value=31.5 unit=mm
